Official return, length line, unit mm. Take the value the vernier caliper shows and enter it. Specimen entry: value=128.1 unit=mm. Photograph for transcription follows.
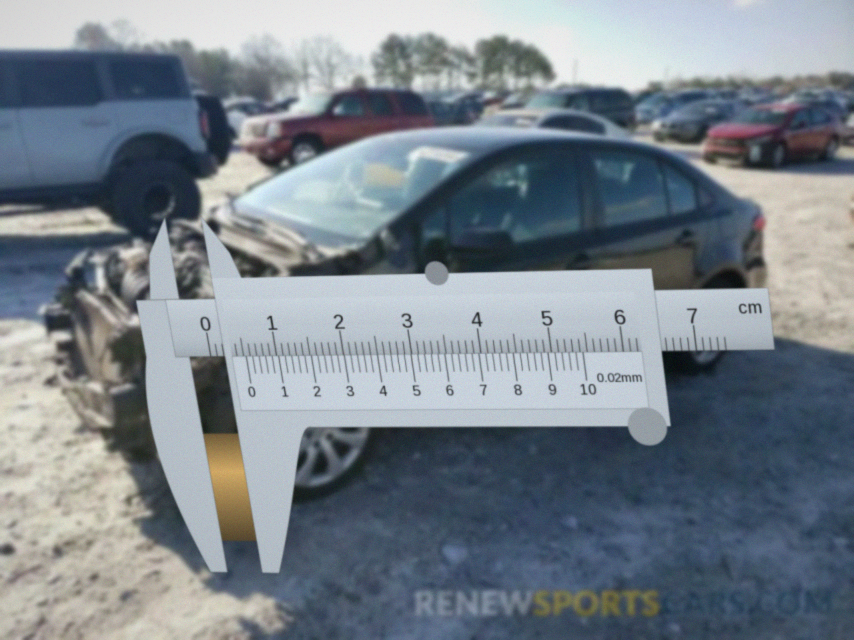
value=5.4 unit=mm
